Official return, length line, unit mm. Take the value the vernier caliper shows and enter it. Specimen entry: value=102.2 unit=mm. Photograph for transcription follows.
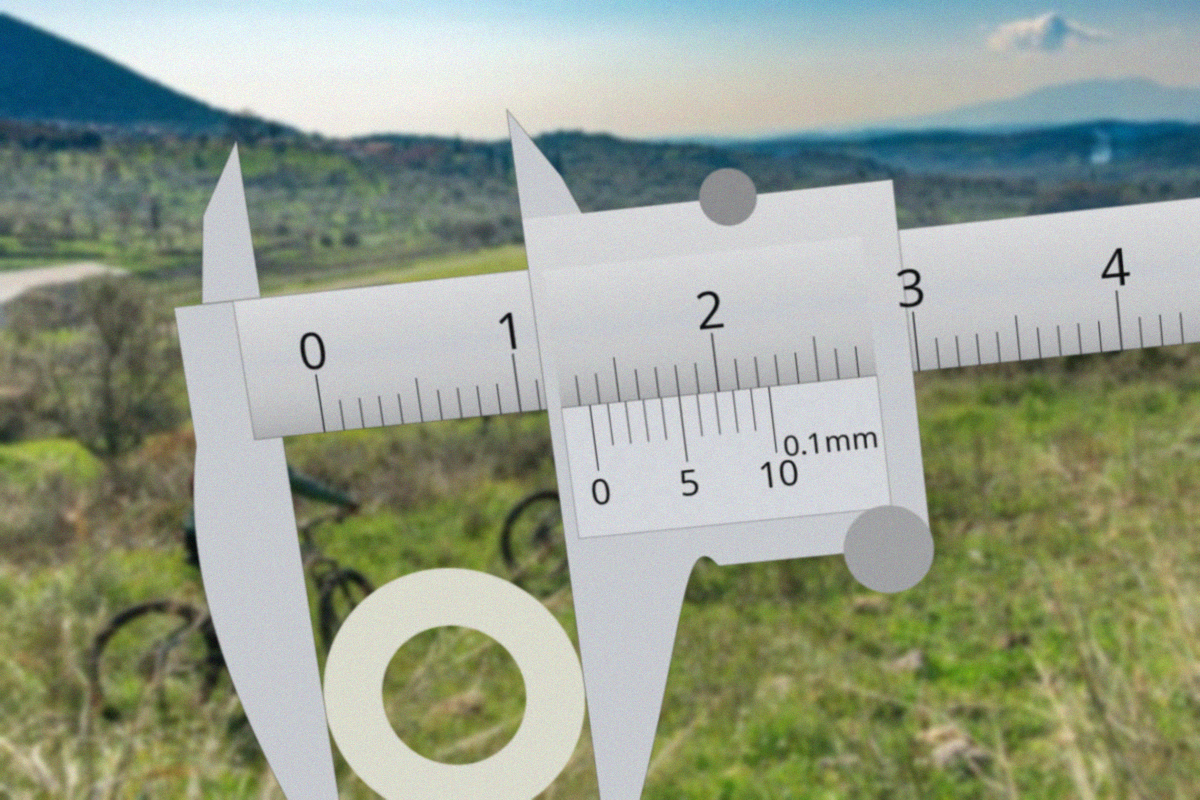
value=13.5 unit=mm
